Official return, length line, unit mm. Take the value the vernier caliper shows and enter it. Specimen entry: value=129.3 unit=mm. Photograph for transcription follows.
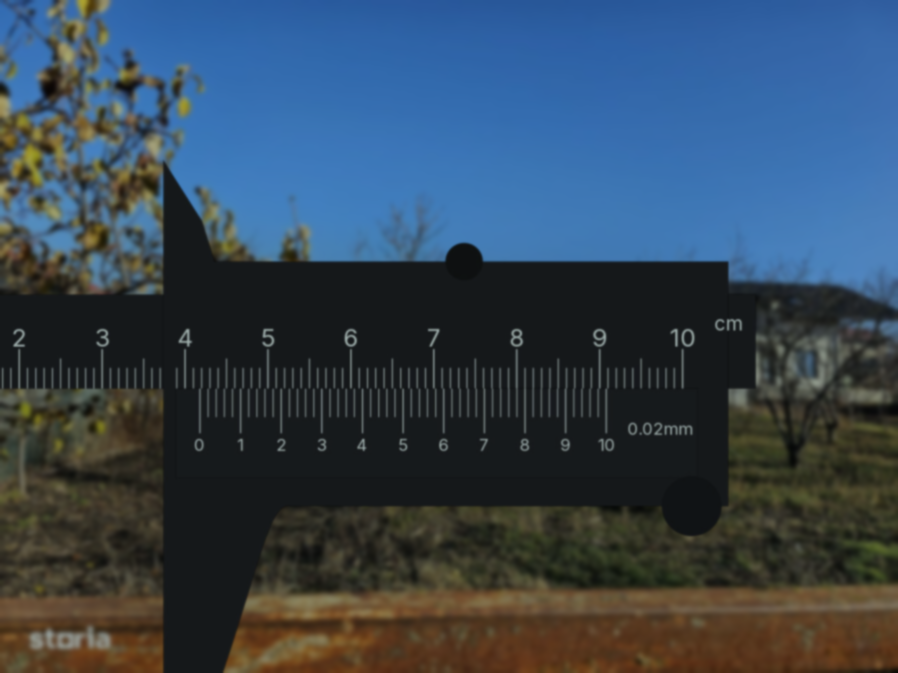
value=41.8 unit=mm
